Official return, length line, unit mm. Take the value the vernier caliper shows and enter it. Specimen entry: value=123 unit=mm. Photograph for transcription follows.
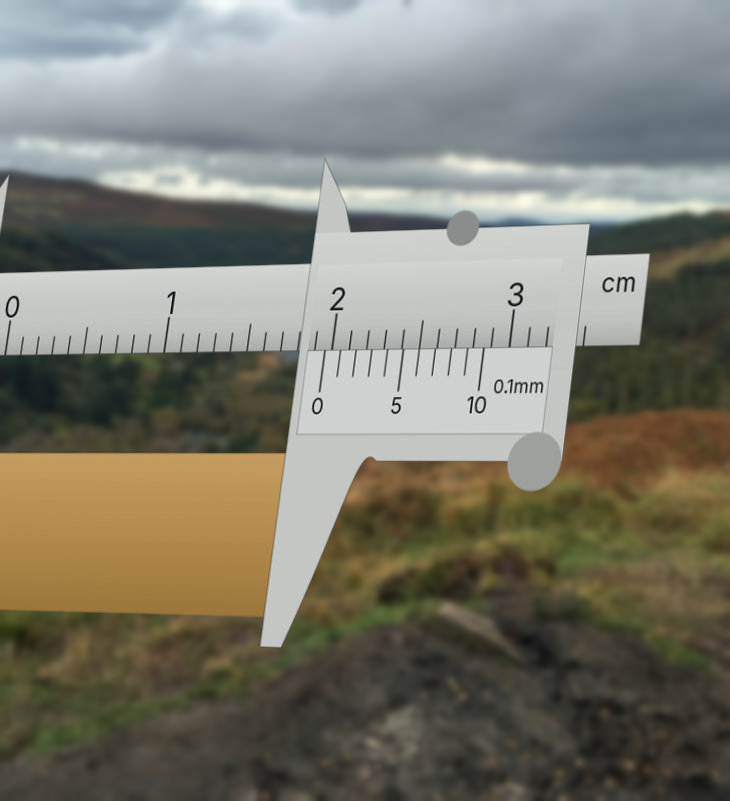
value=19.6 unit=mm
